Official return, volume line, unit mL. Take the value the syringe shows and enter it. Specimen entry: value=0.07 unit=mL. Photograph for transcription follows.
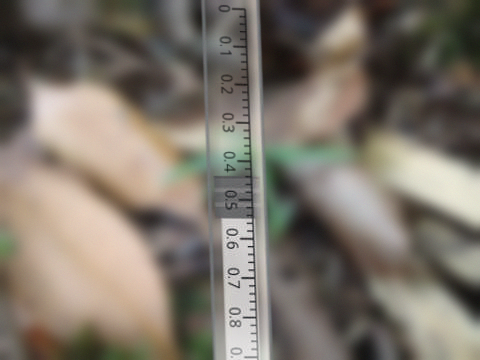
value=0.44 unit=mL
